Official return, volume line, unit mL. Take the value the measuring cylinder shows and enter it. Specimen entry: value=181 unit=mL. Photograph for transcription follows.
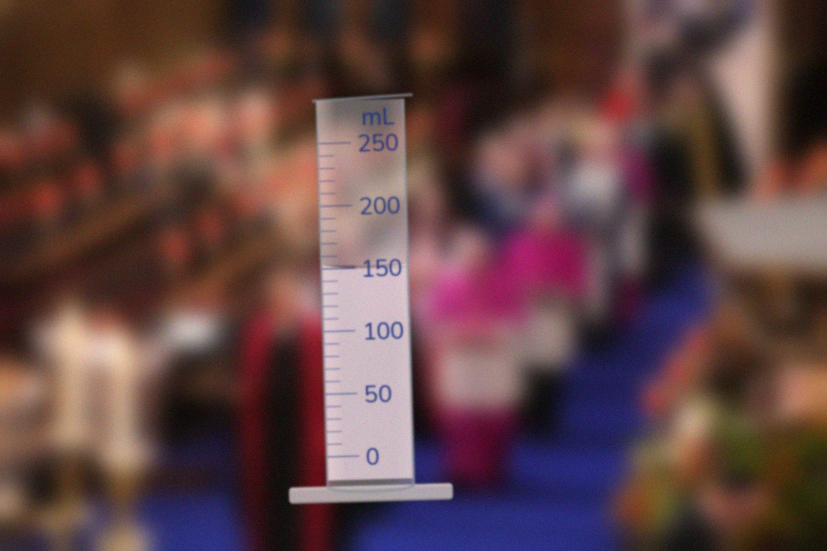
value=150 unit=mL
